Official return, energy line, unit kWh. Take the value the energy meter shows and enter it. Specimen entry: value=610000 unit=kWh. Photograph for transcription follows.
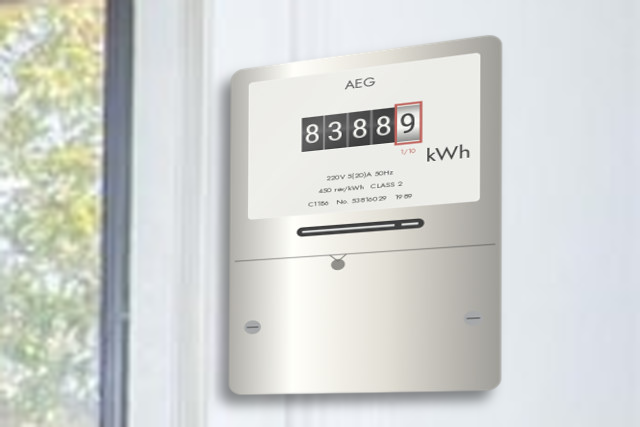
value=8388.9 unit=kWh
